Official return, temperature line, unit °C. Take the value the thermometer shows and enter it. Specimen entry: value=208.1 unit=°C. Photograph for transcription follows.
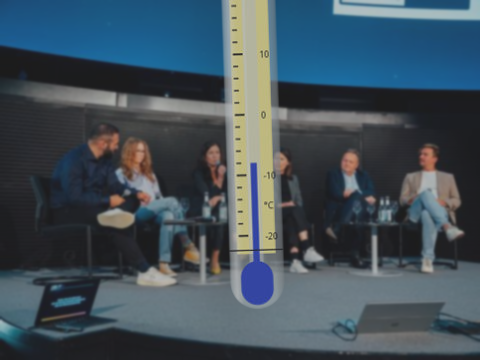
value=-8 unit=°C
